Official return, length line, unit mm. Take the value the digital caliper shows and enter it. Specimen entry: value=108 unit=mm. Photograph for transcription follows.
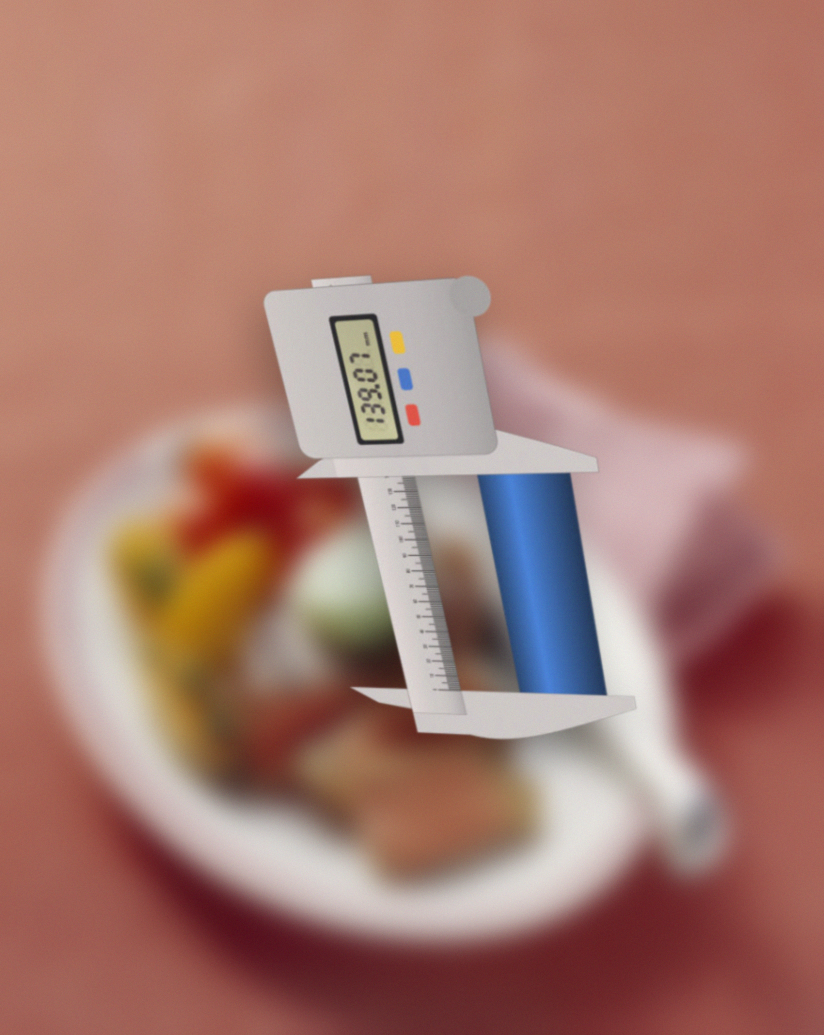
value=139.07 unit=mm
